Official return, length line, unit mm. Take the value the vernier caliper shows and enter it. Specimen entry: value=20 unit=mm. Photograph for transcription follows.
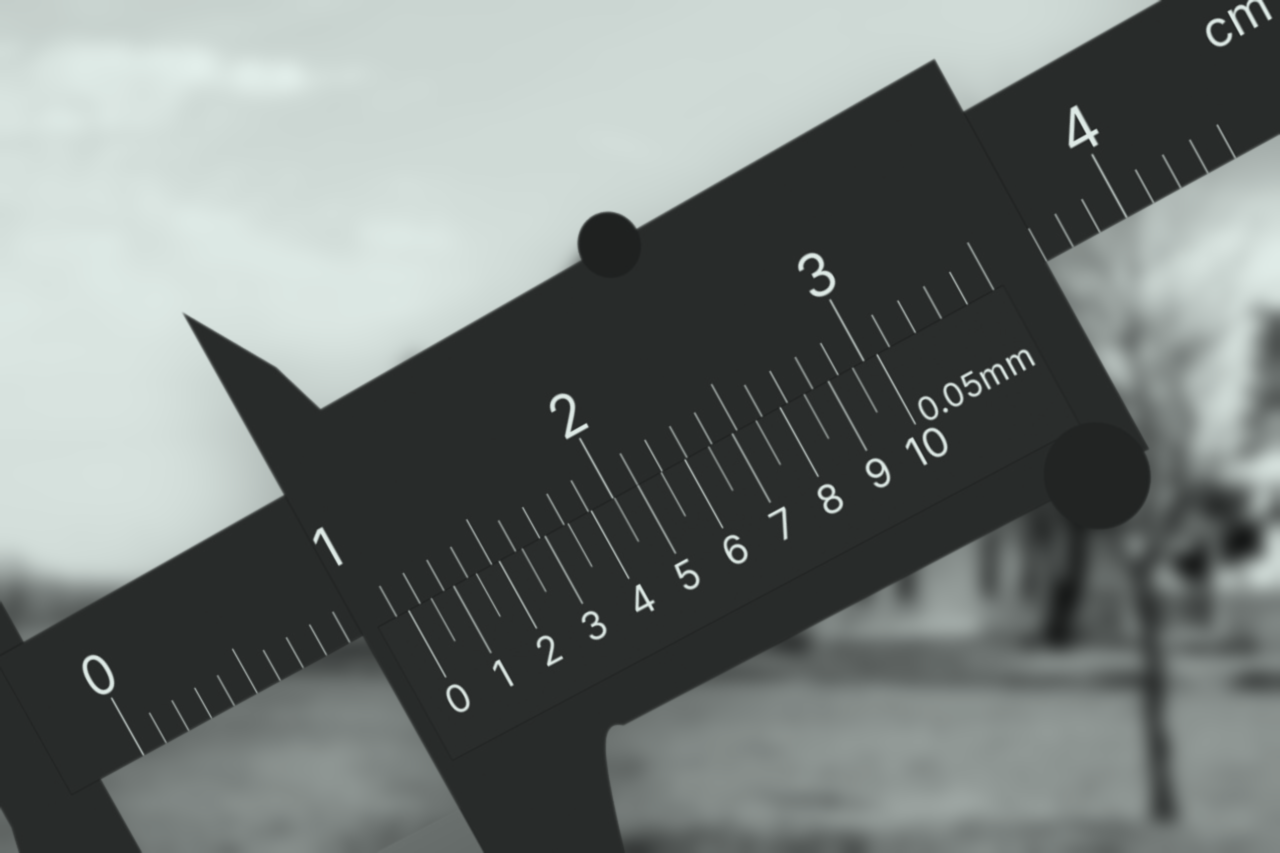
value=11.5 unit=mm
